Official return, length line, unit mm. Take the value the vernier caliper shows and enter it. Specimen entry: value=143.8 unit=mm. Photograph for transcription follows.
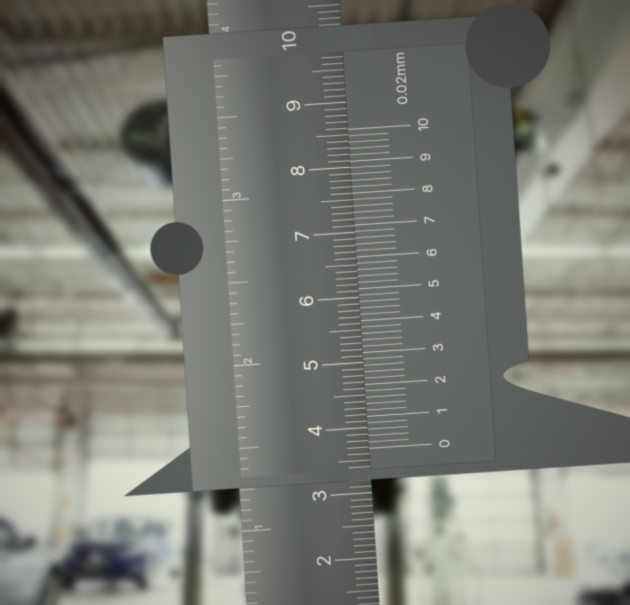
value=36.8 unit=mm
